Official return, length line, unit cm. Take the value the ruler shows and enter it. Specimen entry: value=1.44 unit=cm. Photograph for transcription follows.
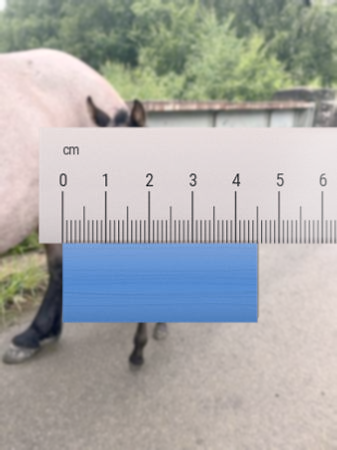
value=4.5 unit=cm
